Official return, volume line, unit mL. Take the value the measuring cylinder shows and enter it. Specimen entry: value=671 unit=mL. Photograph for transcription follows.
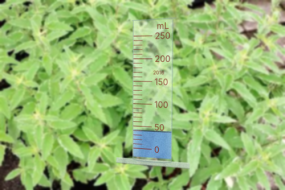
value=40 unit=mL
